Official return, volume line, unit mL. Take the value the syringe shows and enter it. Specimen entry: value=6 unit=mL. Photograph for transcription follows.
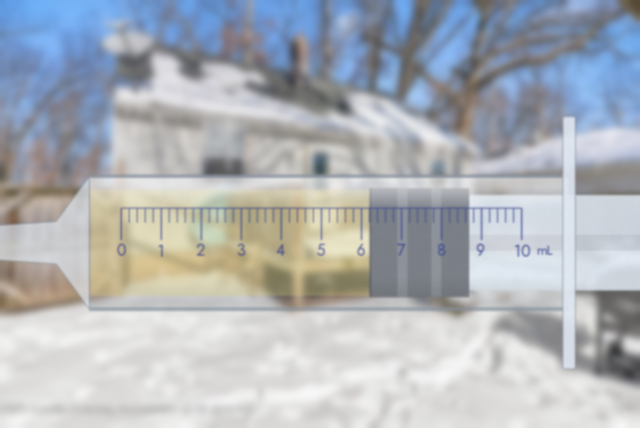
value=6.2 unit=mL
